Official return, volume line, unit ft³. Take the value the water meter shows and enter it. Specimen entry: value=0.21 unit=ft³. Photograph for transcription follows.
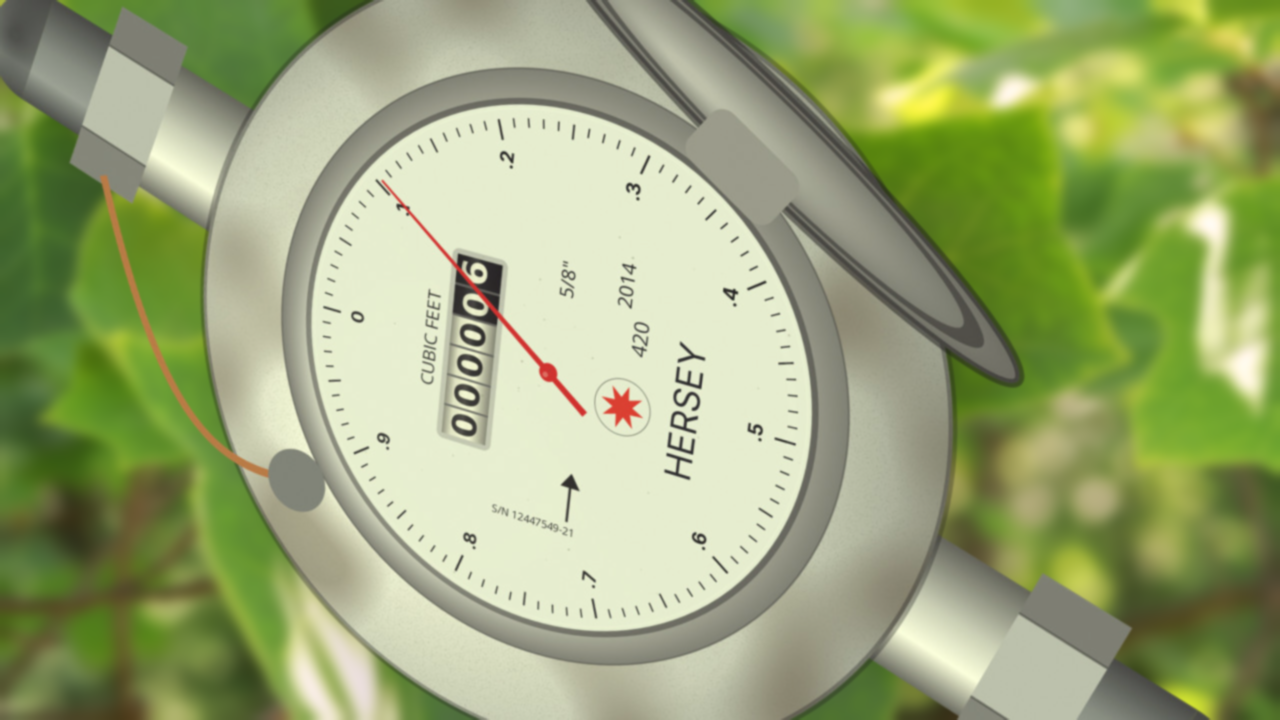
value=6.10 unit=ft³
